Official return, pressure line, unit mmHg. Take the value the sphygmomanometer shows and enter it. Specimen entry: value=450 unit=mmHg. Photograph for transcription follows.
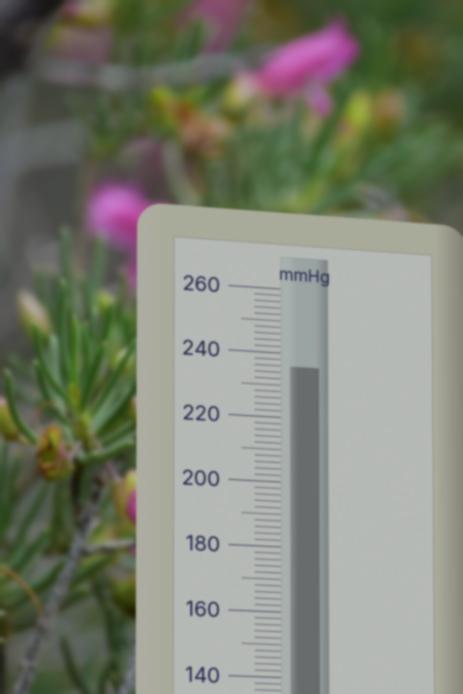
value=236 unit=mmHg
